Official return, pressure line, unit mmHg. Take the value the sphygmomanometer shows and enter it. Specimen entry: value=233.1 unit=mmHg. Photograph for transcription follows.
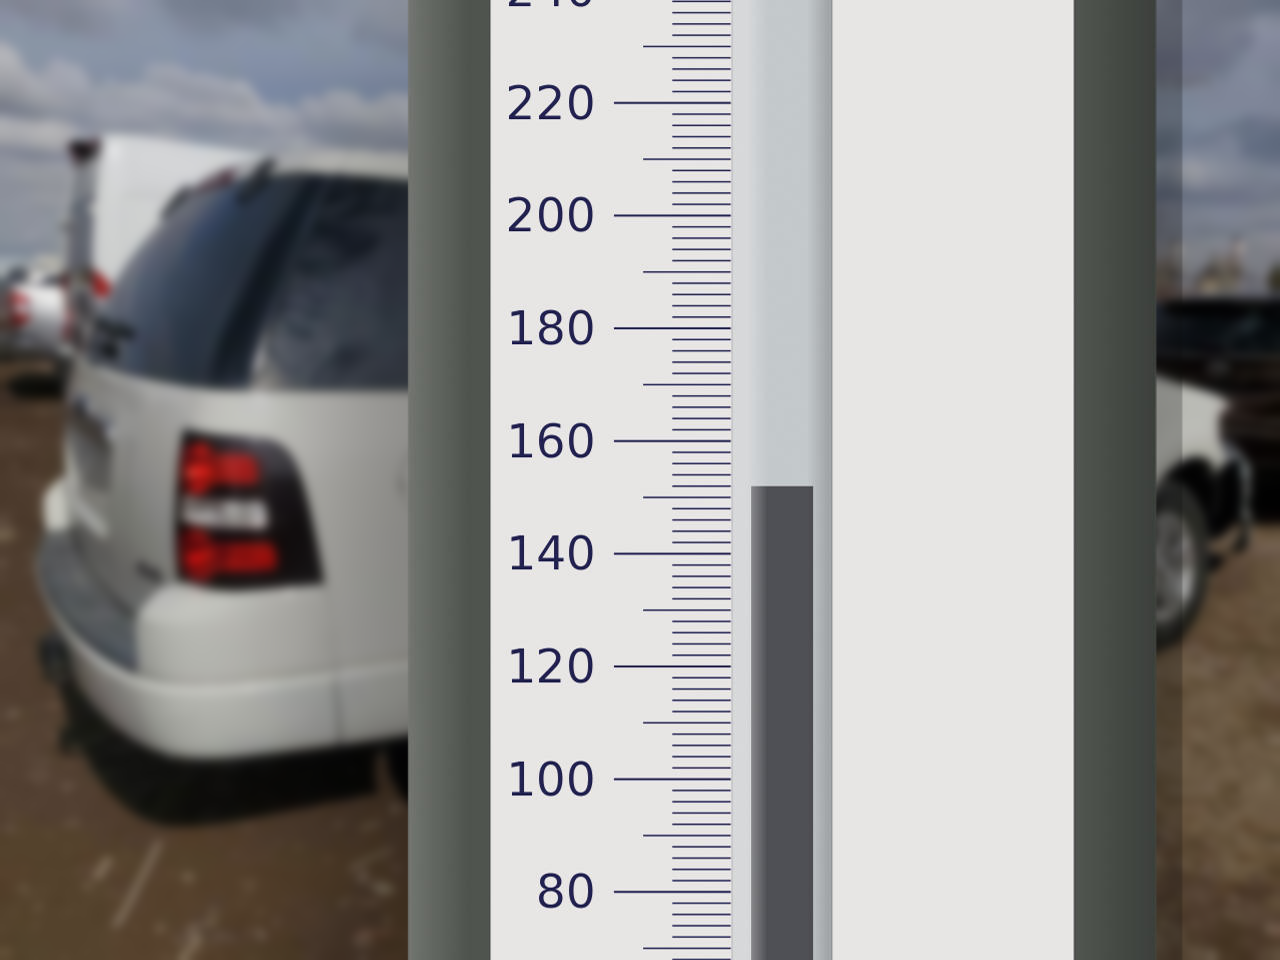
value=152 unit=mmHg
